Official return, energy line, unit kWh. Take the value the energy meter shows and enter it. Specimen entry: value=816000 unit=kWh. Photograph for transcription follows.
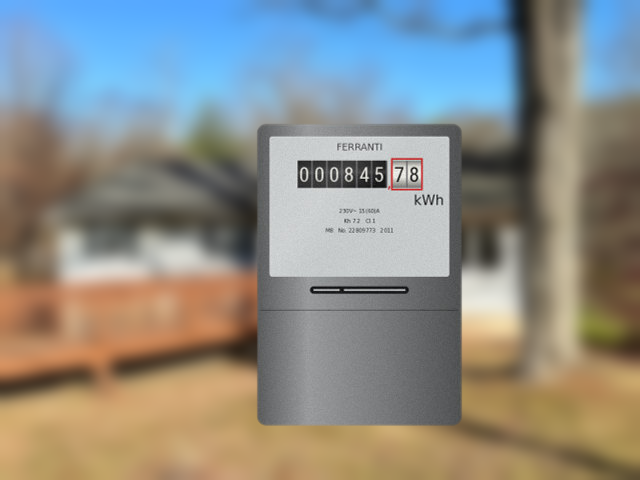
value=845.78 unit=kWh
